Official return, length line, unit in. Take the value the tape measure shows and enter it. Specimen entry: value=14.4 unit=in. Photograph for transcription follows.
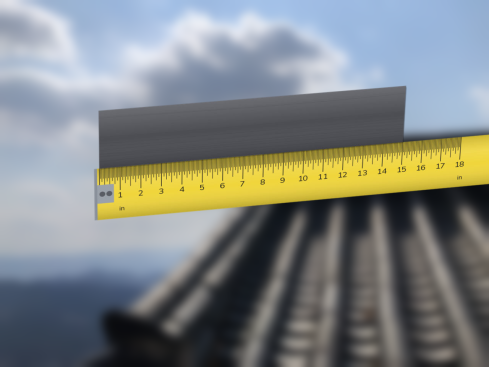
value=15 unit=in
